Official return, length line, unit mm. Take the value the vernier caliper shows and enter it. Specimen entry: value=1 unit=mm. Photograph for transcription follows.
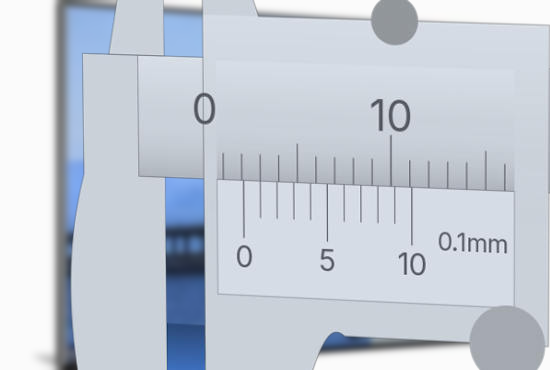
value=2.1 unit=mm
